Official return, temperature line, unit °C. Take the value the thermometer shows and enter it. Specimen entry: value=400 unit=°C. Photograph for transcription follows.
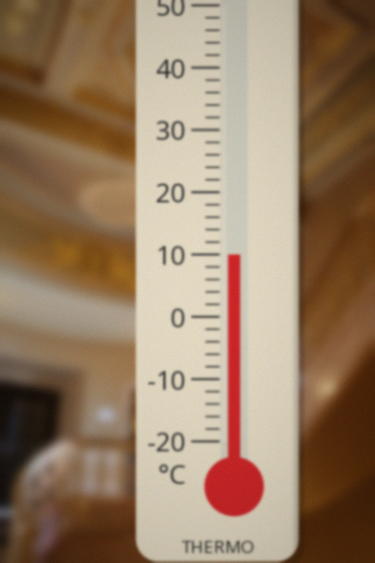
value=10 unit=°C
